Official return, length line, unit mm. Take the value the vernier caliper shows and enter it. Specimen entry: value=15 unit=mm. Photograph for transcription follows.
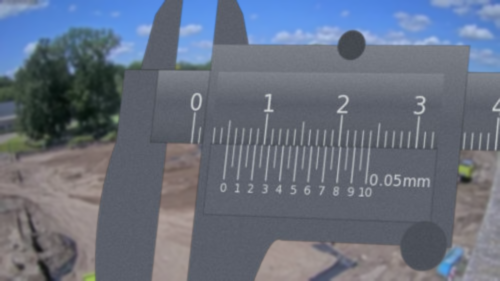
value=5.0 unit=mm
